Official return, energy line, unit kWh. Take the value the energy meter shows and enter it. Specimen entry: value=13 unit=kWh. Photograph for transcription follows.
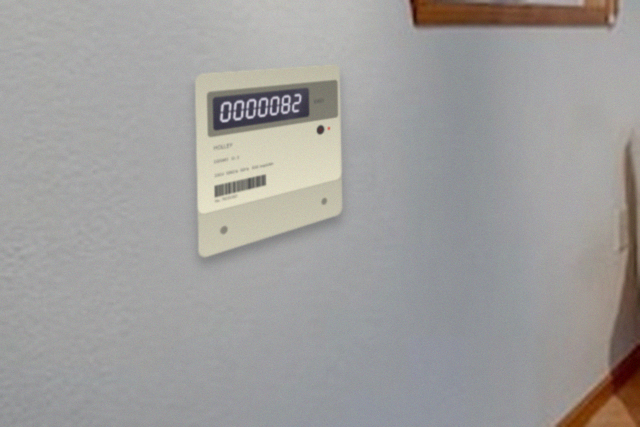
value=82 unit=kWh
